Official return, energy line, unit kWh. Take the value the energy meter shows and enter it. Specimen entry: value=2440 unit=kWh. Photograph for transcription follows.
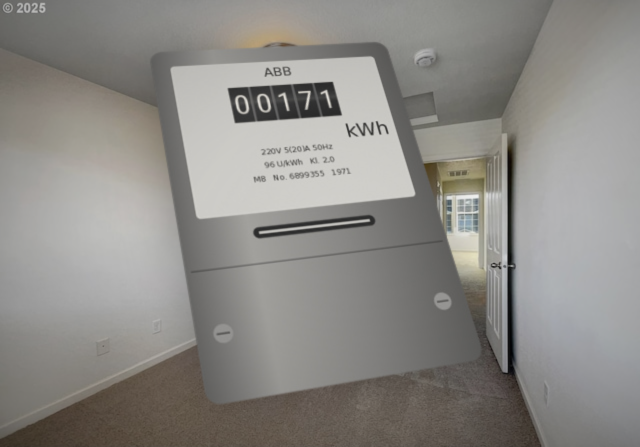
value=171 unit=kWh
